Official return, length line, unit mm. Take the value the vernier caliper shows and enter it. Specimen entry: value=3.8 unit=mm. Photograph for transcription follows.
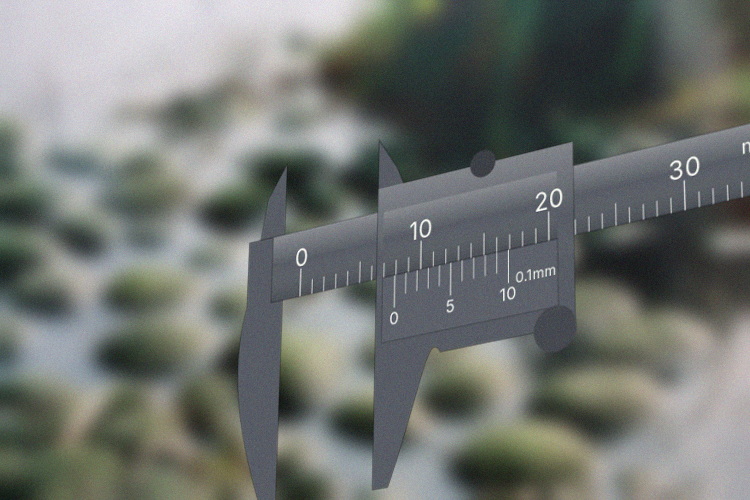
value=7.9 unit=mm
